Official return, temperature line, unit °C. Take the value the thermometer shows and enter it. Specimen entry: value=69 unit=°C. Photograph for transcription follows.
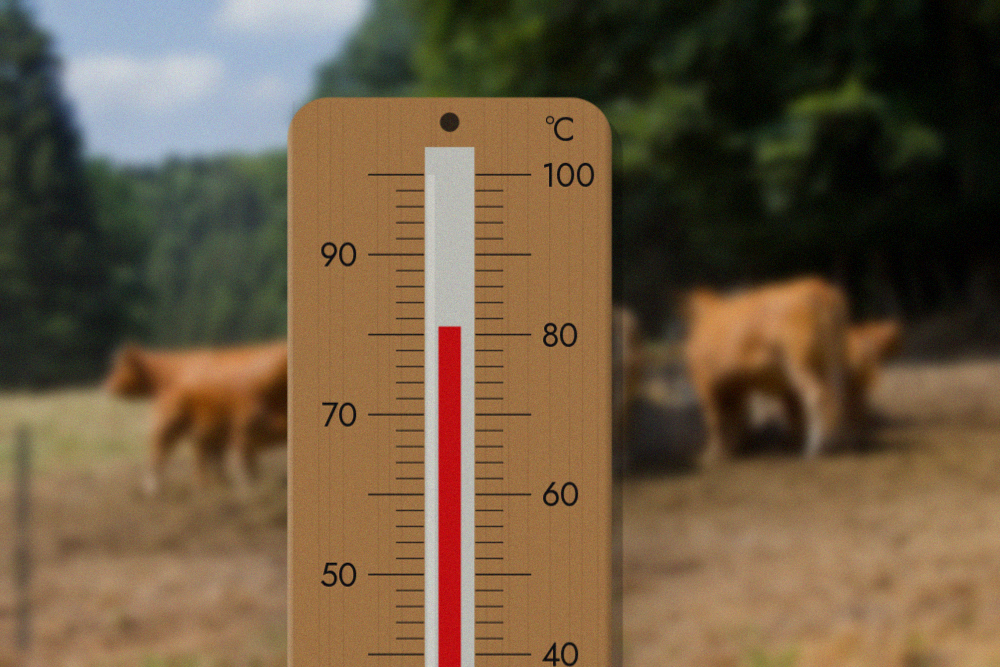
value=81 unit=°C
